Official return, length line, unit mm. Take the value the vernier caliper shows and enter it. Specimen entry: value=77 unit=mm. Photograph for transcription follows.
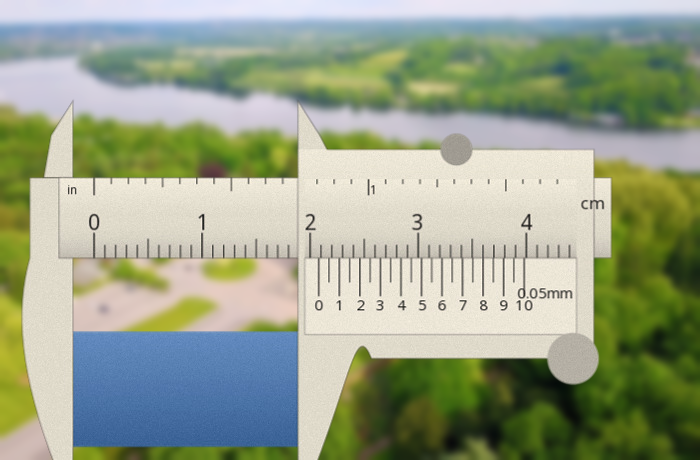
value=20.8 unit=mm
